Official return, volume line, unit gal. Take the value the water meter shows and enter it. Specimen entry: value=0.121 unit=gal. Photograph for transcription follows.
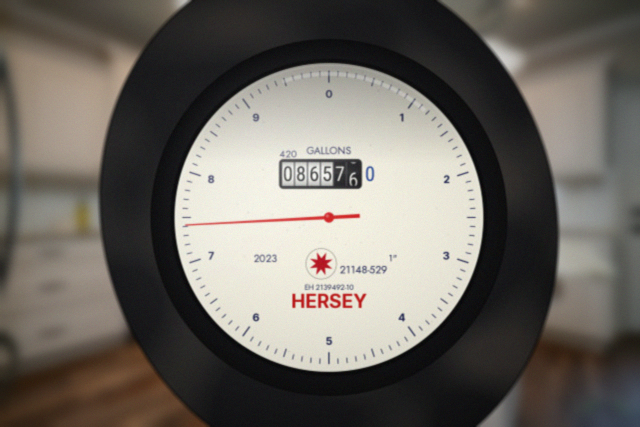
value=865757.4 unit=gal
